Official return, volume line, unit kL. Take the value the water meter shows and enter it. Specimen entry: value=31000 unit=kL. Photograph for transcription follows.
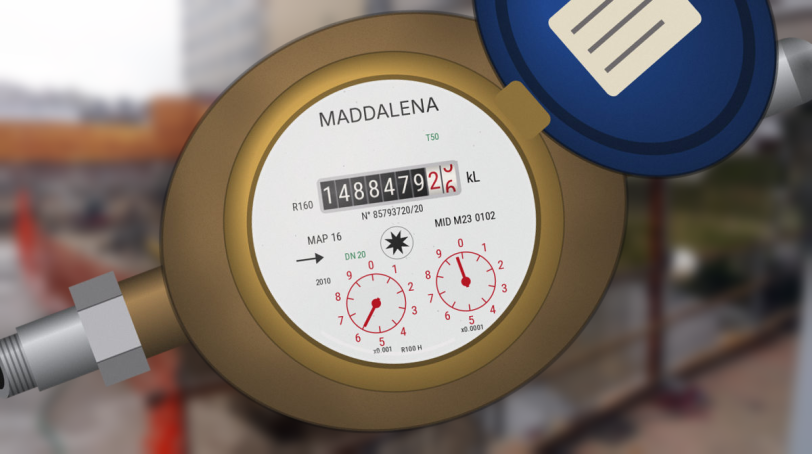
value=1488479.2559 unit=kL
